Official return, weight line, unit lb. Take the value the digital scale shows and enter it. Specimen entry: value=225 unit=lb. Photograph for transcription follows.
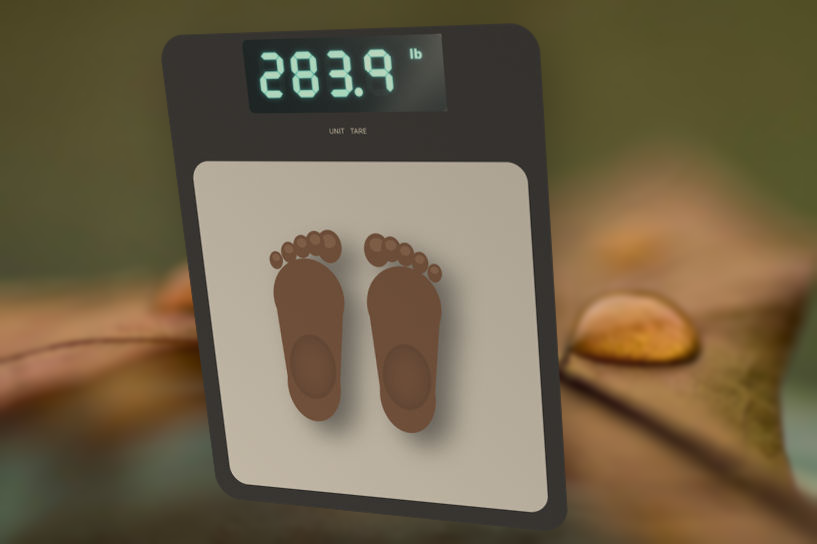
value=283.9 unit=lb
